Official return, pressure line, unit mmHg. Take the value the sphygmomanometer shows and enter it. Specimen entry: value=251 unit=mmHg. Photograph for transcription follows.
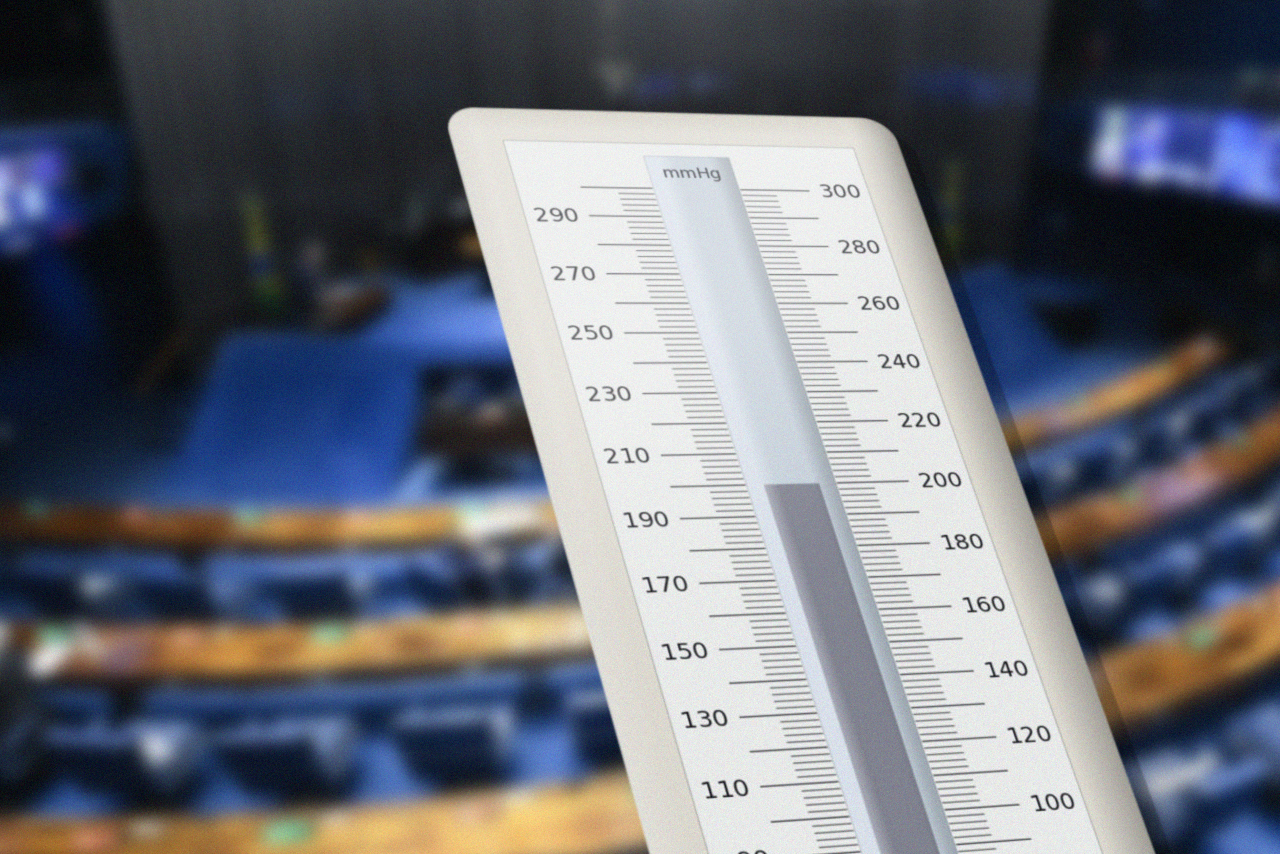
value=200 unit=mmHg
